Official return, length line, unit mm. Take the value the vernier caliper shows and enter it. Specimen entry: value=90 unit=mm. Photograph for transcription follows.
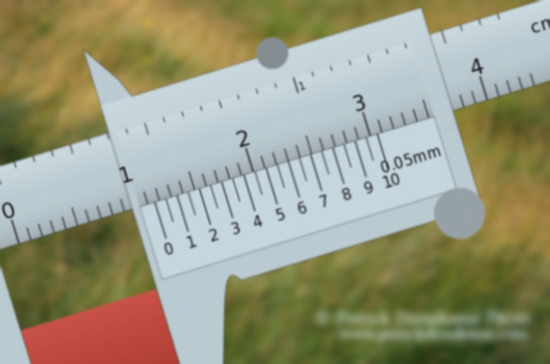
value=11.6 unit=mm
